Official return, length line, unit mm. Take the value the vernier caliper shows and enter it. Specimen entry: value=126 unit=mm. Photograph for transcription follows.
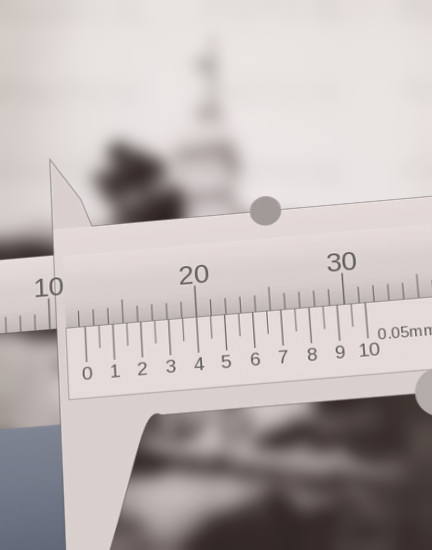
value=12.4 unit=mm
